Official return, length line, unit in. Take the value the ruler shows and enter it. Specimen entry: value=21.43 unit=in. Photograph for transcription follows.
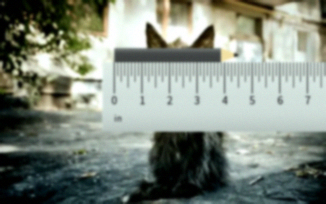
value=4.5 unit=in
